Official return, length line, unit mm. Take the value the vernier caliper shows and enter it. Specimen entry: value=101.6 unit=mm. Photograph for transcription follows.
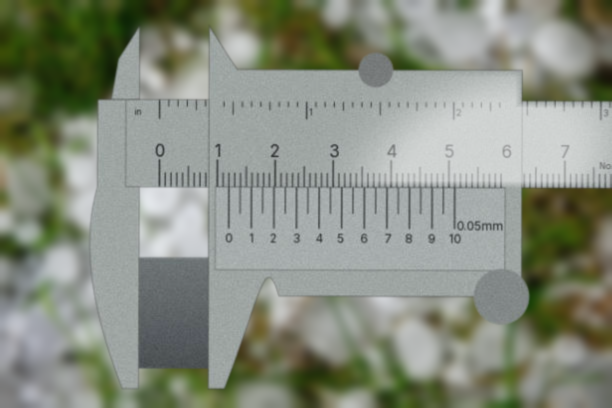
value=12.0 unit=mm
